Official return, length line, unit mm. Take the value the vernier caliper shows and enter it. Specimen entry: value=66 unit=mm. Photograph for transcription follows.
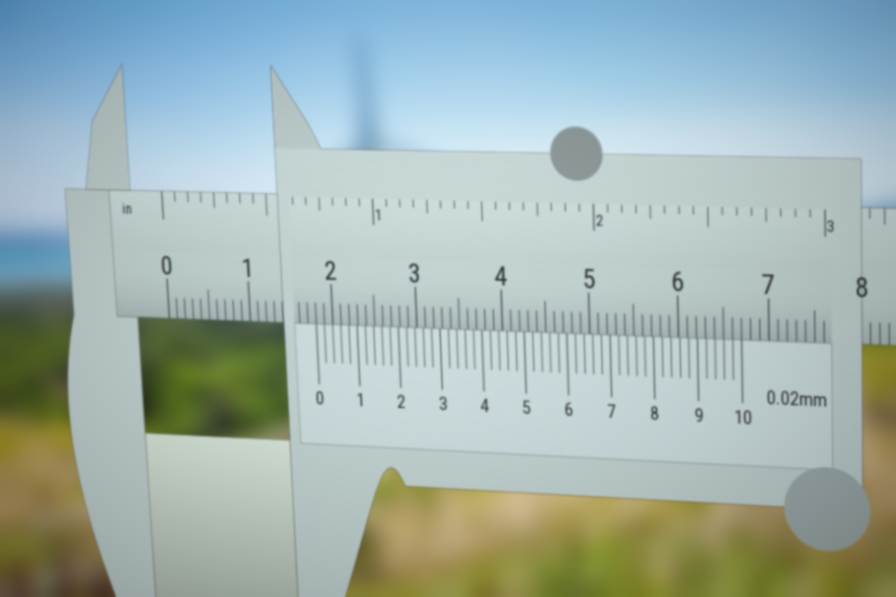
value=18.0 unit=mm
